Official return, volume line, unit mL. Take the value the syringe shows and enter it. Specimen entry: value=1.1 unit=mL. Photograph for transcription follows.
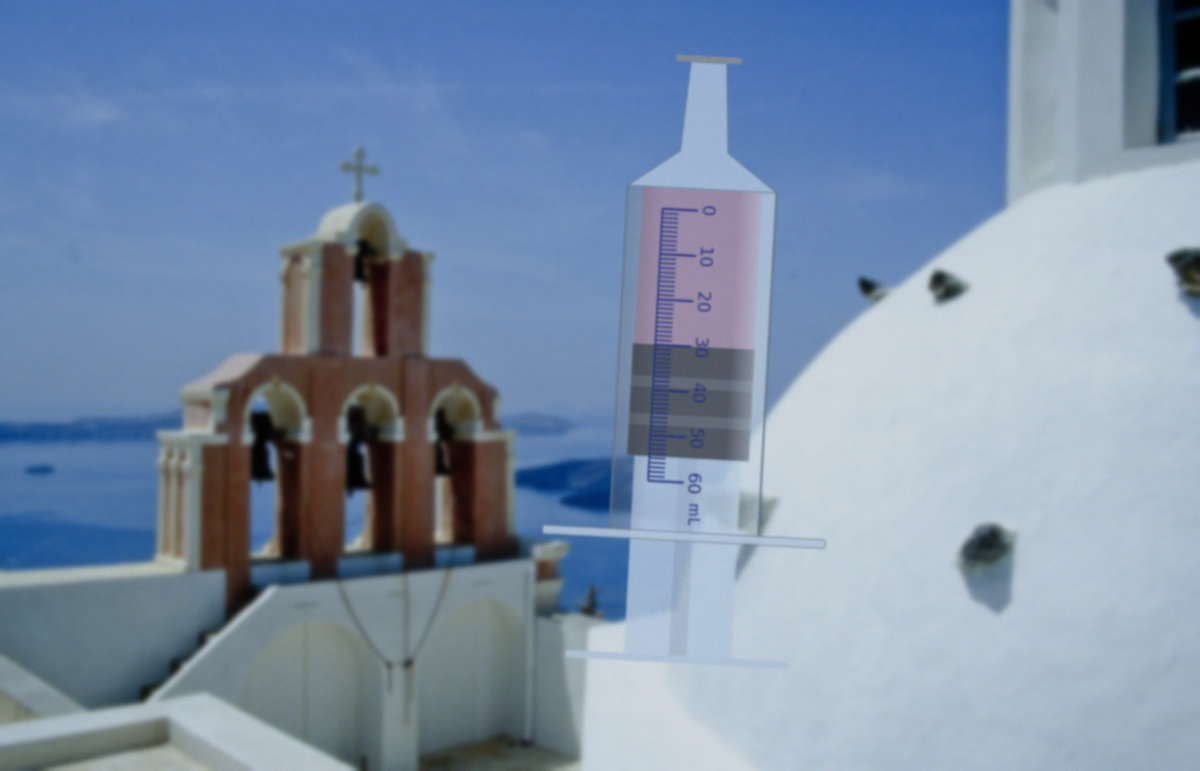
value=30 unit=mL
